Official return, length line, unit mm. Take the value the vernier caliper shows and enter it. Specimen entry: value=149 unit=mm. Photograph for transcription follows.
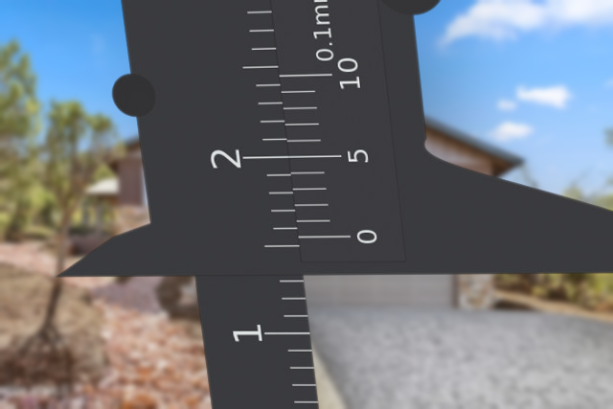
value=15.5 unit=mm
